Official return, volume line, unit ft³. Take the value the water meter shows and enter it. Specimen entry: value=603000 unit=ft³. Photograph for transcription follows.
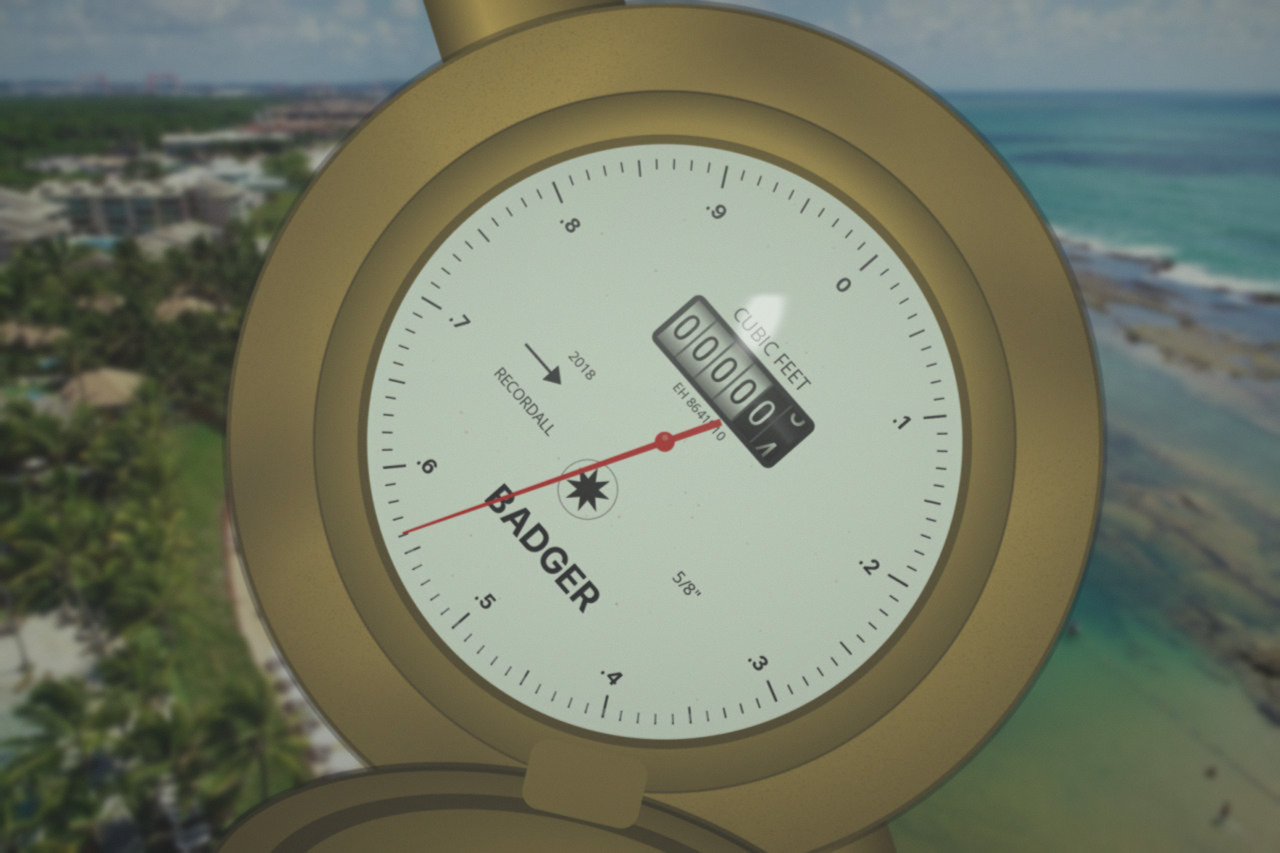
value=3.56 unit=ft³
